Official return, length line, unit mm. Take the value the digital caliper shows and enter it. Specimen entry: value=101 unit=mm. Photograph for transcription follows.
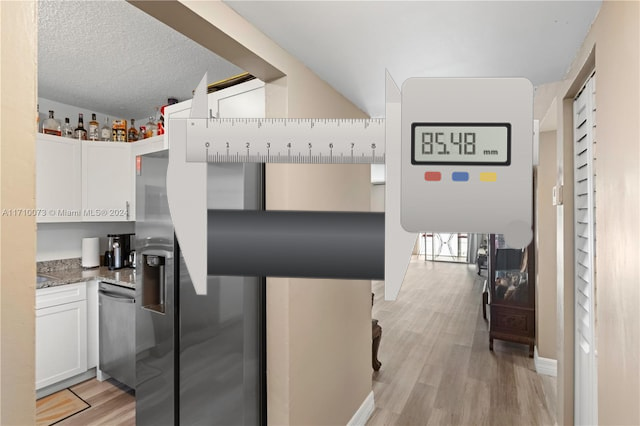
value=85.48 unit=mm
